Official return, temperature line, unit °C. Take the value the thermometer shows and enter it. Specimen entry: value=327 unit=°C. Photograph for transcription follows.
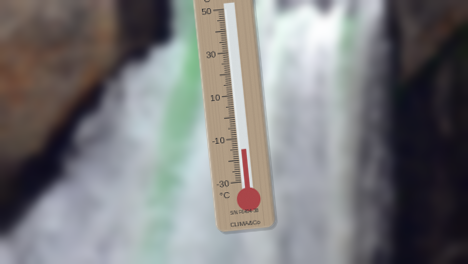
value=-15 unit=°C
